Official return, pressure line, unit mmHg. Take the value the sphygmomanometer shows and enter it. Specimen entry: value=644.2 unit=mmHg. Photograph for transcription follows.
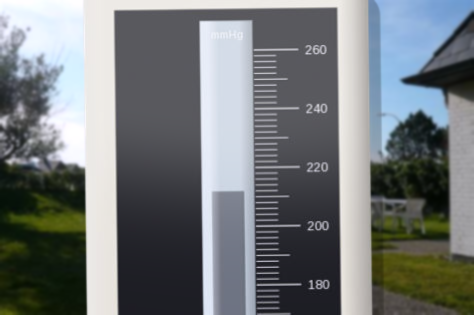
value=212 unit=mmHg
